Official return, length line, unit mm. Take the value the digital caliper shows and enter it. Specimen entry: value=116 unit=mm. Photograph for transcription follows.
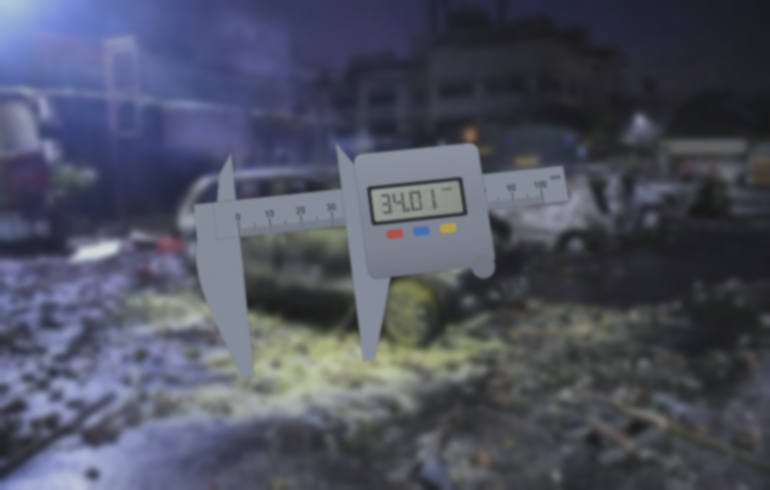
value=34.01 unit=mm
